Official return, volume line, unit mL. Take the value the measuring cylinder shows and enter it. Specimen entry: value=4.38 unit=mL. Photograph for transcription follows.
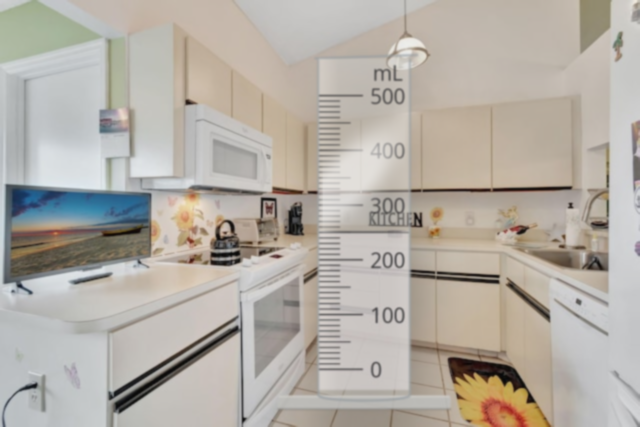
value=250 unit=mL
